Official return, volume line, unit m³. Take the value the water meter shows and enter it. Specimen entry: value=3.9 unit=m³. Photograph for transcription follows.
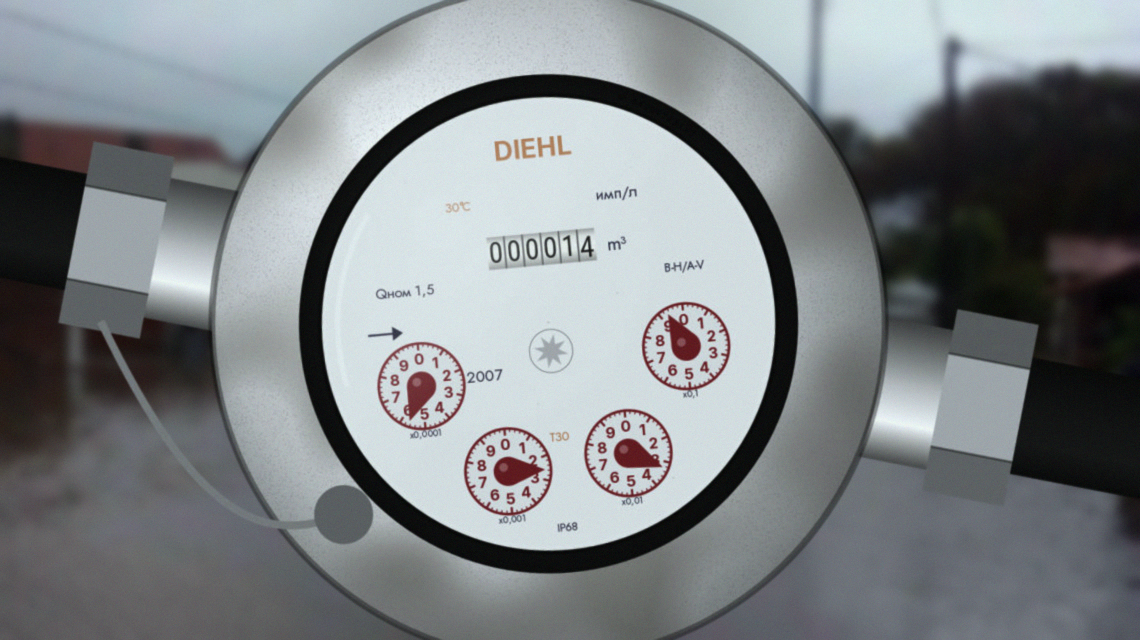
value=13.9325 unit=m³
